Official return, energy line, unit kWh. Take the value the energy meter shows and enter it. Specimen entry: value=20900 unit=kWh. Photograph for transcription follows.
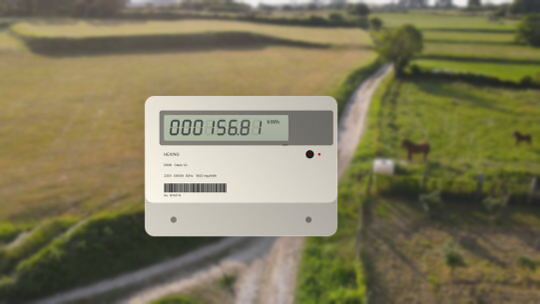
value=156.81 unit=kWh
